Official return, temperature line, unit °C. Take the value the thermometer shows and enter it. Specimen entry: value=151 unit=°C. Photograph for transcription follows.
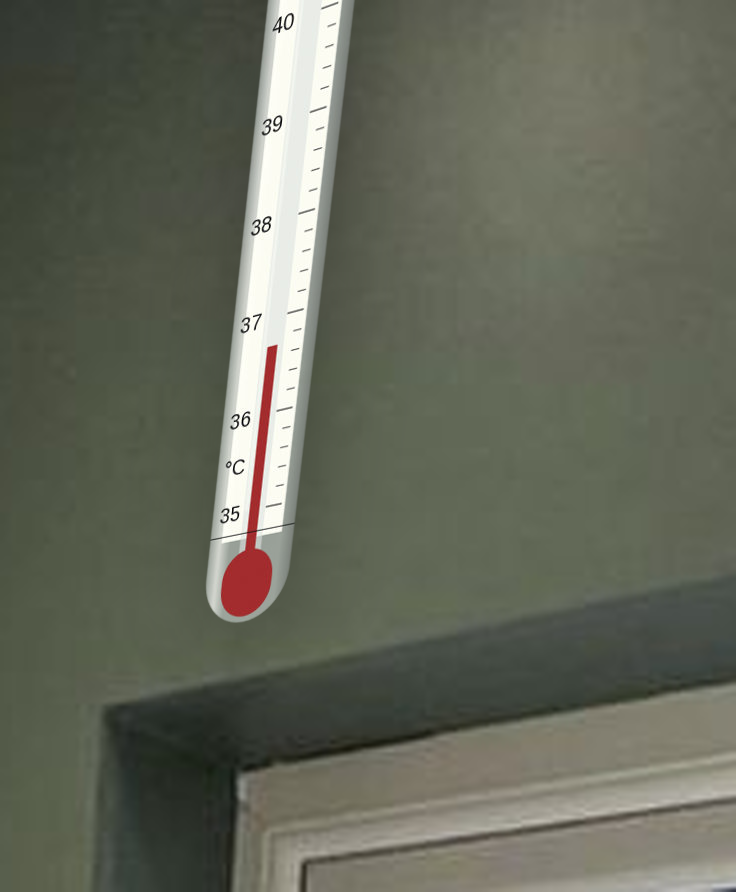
value=36.7 unit=°C
